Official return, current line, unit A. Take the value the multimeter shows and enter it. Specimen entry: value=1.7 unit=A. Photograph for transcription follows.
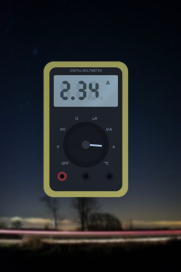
value=2.34 unit=A
